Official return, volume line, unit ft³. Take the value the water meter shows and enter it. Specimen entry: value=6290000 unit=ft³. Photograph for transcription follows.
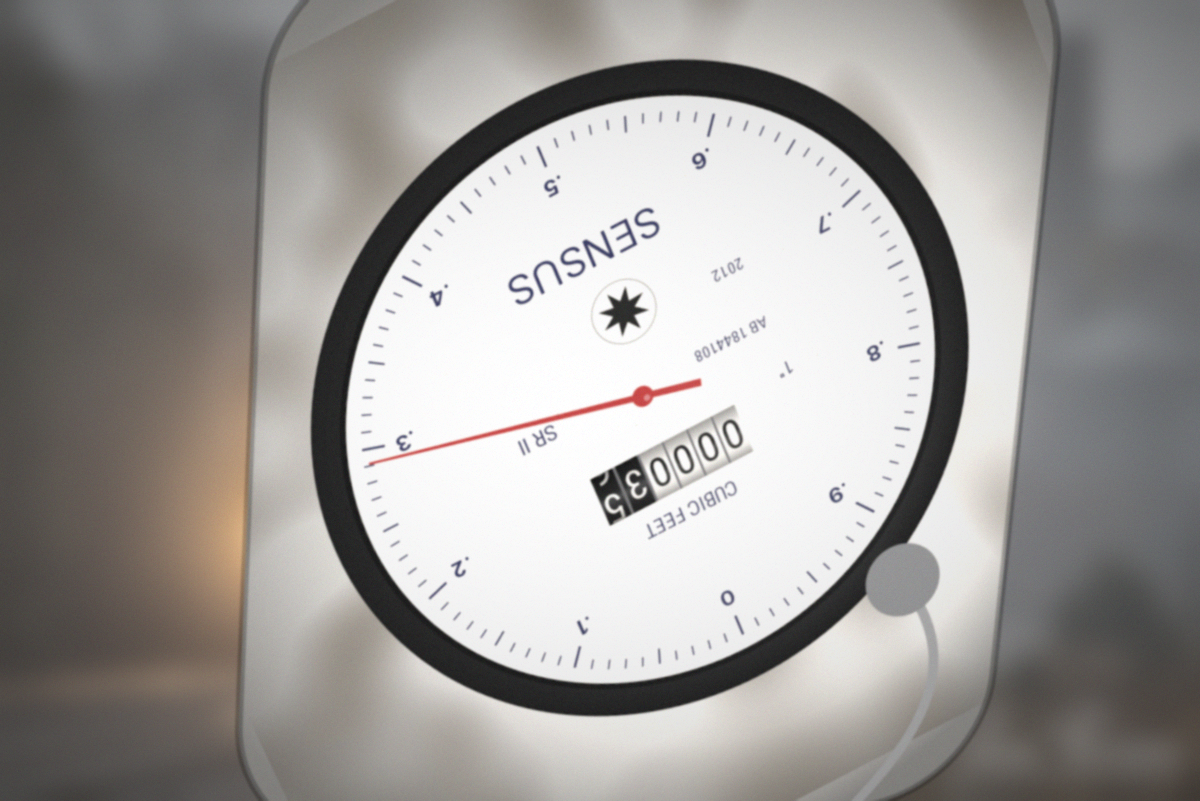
value=35.29 unit=ft³
